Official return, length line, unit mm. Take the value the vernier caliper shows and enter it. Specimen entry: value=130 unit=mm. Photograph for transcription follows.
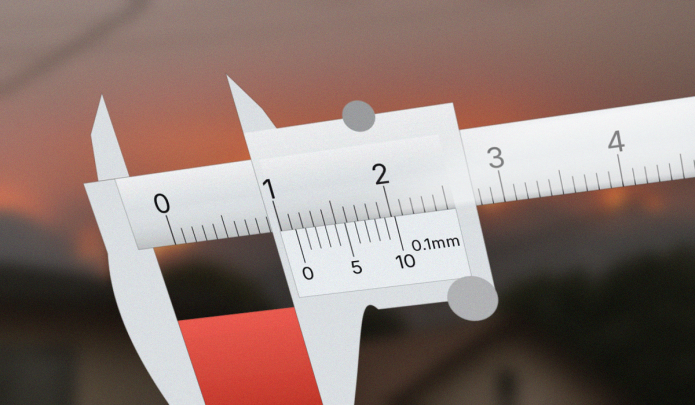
value=11.3 unit=mm
